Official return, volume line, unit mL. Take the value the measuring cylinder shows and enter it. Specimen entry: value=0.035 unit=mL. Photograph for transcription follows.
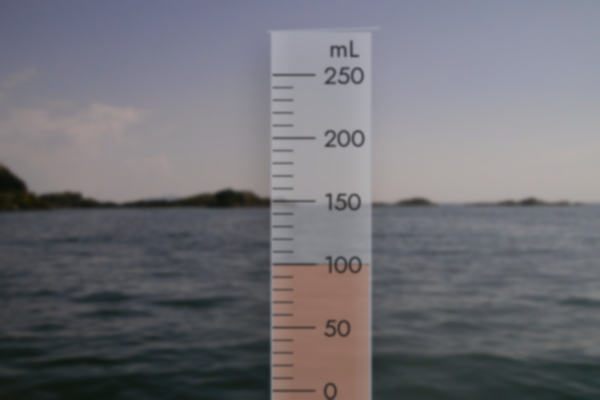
value=100 unit=mL
